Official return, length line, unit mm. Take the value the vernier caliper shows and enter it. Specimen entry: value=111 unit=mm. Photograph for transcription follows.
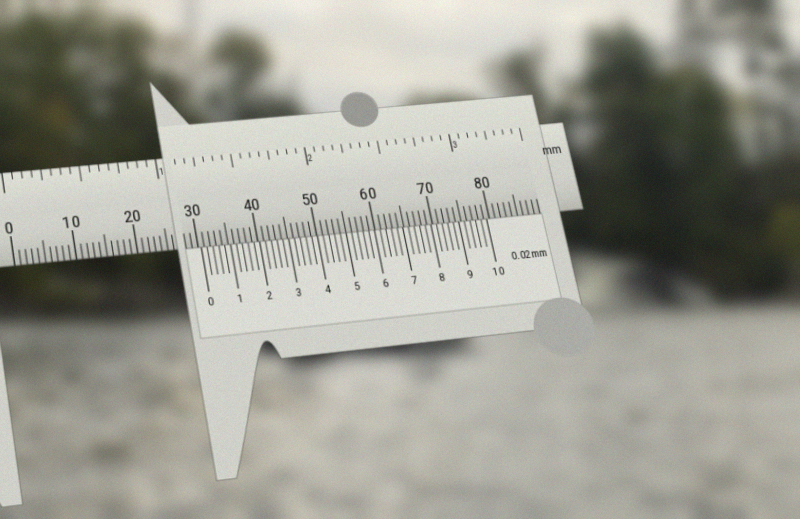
value=30.5 unit=mm
